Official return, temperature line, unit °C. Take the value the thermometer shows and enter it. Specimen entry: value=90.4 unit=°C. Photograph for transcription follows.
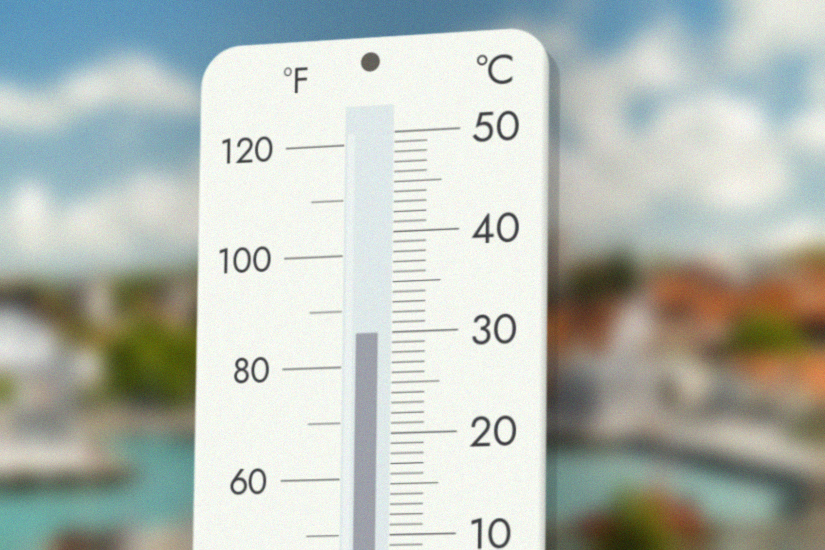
value=30 unit=°C
